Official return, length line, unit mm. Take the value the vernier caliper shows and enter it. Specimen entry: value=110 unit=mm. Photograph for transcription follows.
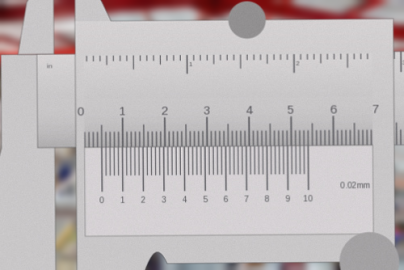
value=5.0 unit=mm
